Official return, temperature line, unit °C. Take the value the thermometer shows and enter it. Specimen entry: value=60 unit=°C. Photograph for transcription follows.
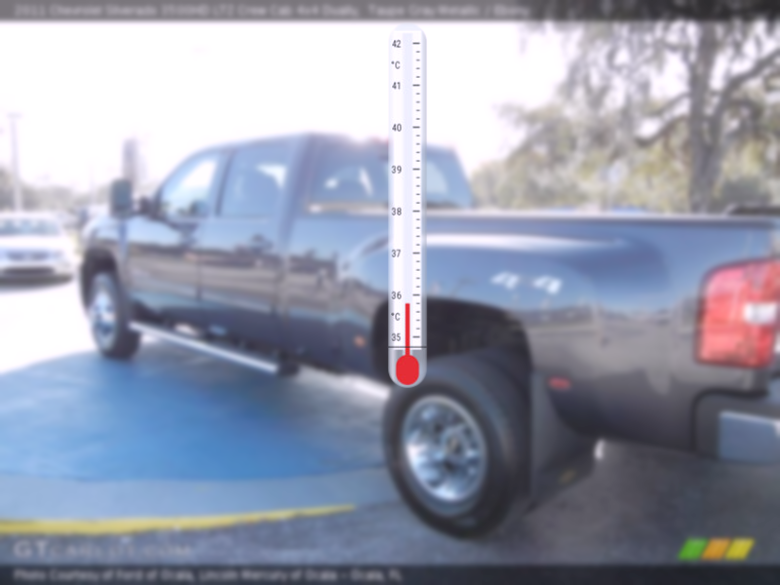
value=35.8 unit=°C
